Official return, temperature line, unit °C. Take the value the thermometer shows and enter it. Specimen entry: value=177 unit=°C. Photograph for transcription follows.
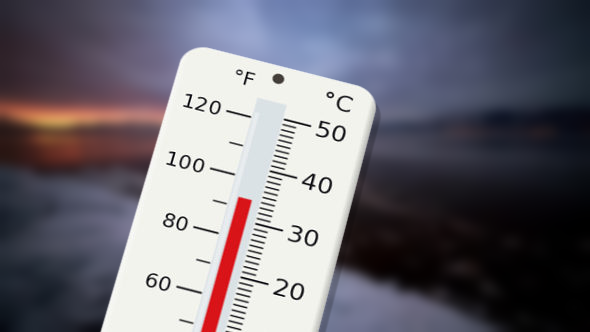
value=34 unit=°C
